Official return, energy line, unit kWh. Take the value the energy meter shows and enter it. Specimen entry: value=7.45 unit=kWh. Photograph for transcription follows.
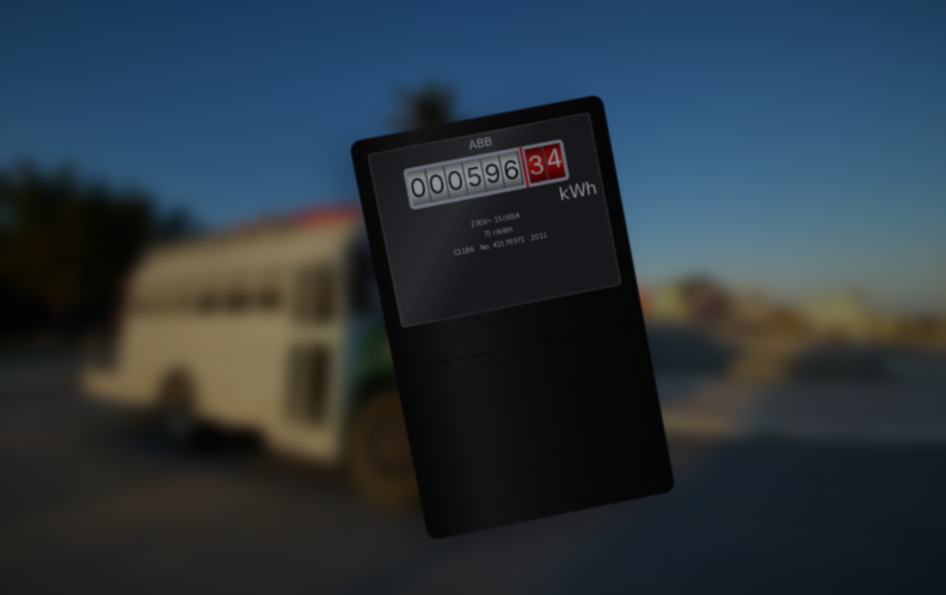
value=596.34 unit=kWh
